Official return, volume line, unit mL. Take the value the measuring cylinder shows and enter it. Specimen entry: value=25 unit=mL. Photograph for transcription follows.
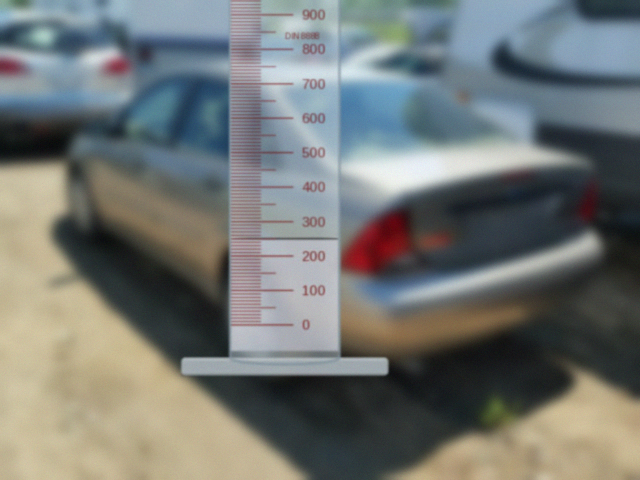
value=250 unit=mL
